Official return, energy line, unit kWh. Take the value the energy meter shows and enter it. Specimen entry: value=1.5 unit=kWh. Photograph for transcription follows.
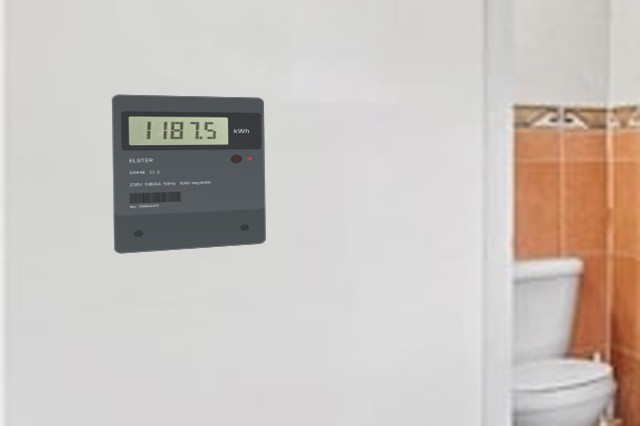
value=1187.5 unit=kWh
